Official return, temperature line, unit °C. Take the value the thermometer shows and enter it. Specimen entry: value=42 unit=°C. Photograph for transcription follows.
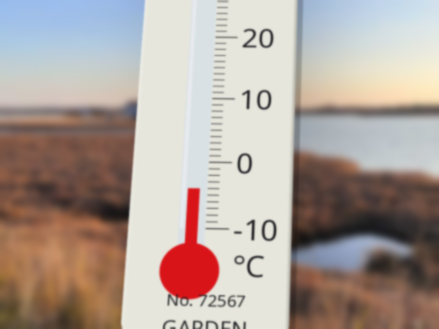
value=-4 unit=°C
